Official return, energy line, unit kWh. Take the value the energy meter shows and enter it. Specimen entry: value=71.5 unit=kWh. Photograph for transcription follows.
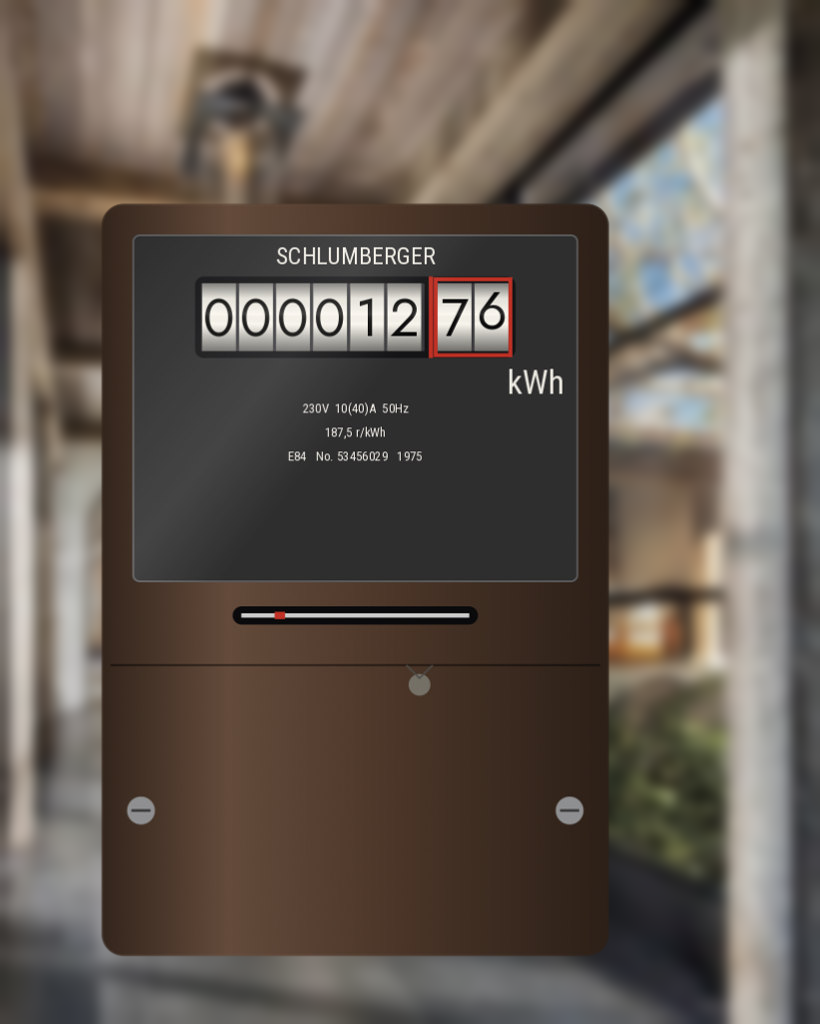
value=12.76 unit=kWh
